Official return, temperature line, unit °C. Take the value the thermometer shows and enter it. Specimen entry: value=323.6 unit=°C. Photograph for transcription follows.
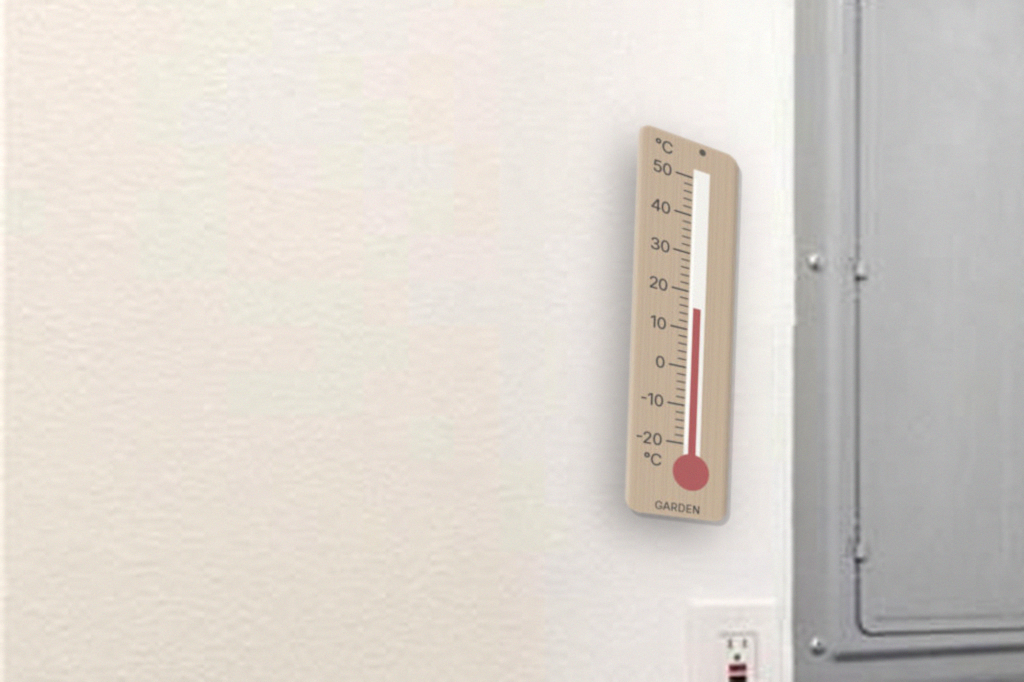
value=16 unit=°C
